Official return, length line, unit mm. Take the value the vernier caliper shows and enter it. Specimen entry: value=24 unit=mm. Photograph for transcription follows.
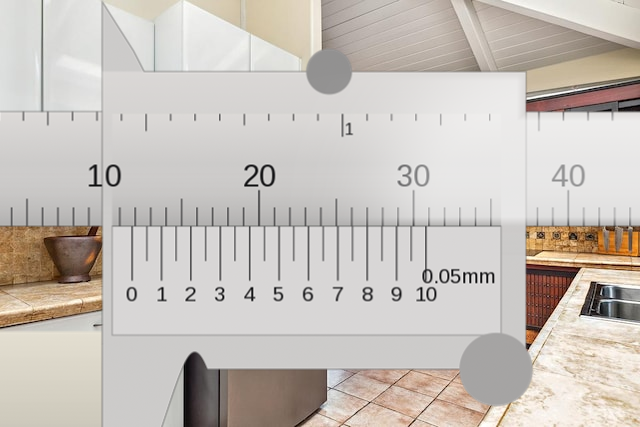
value=11.8 unit=mm
